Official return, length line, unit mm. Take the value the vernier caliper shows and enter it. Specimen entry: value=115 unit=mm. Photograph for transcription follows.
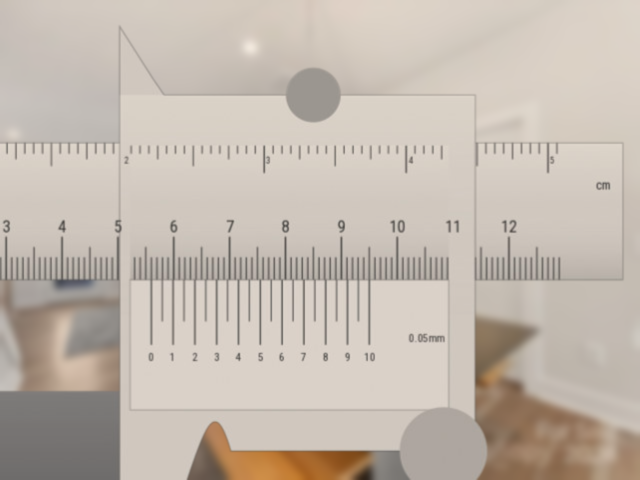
value=56.0 unit=mm
